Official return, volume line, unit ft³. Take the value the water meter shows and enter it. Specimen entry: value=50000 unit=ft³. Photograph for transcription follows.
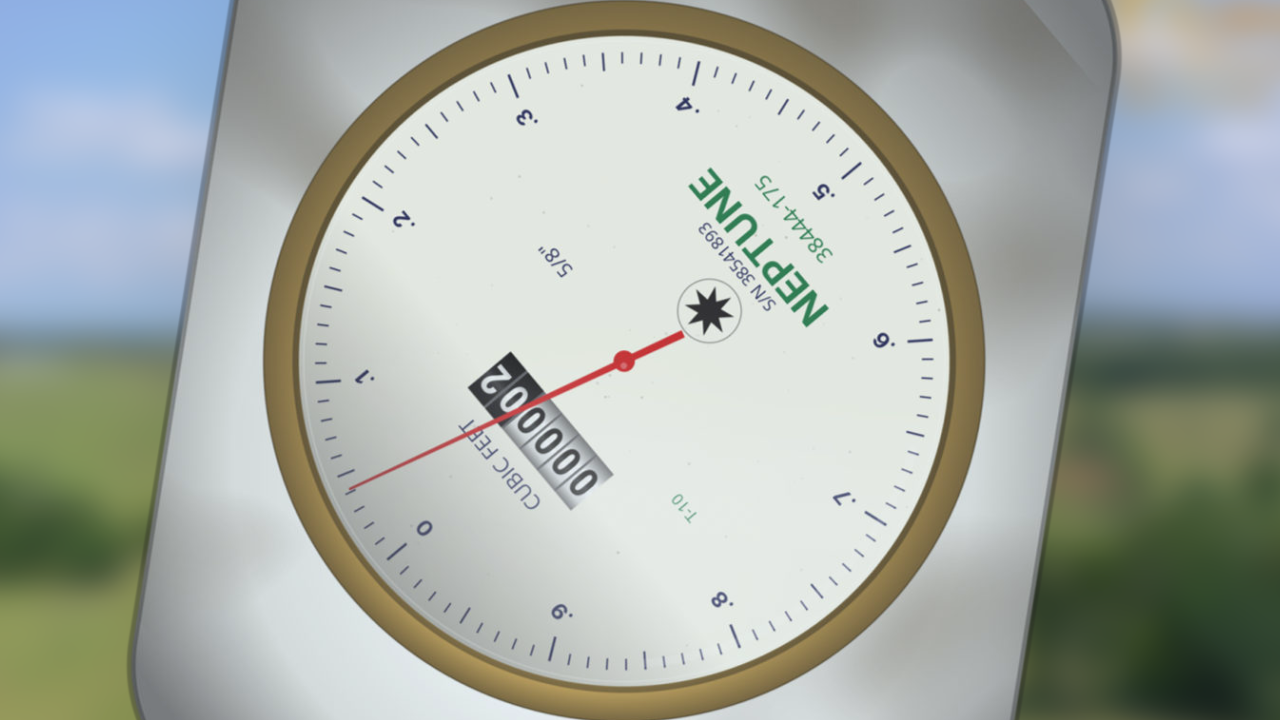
value=2.04 unit=ft³
